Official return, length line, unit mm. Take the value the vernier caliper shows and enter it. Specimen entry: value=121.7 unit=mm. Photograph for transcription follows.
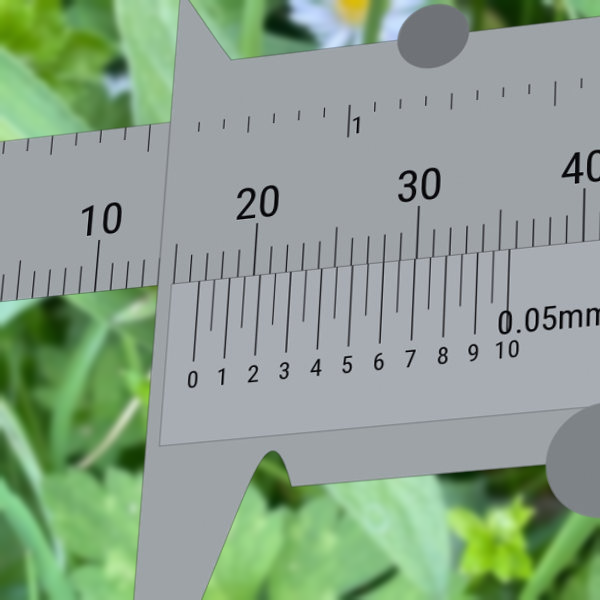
value=16.6 unit=mm
